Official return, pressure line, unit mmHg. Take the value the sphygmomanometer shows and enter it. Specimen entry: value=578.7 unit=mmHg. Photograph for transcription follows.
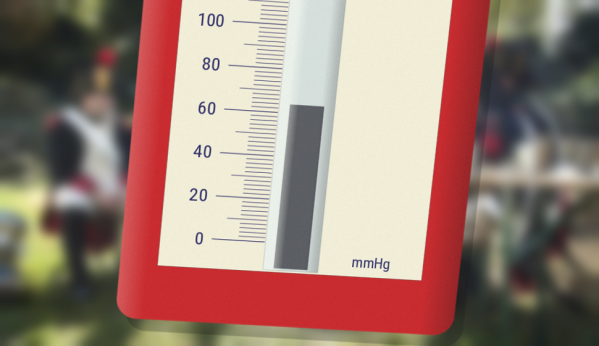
value=64 unit=mmHg
